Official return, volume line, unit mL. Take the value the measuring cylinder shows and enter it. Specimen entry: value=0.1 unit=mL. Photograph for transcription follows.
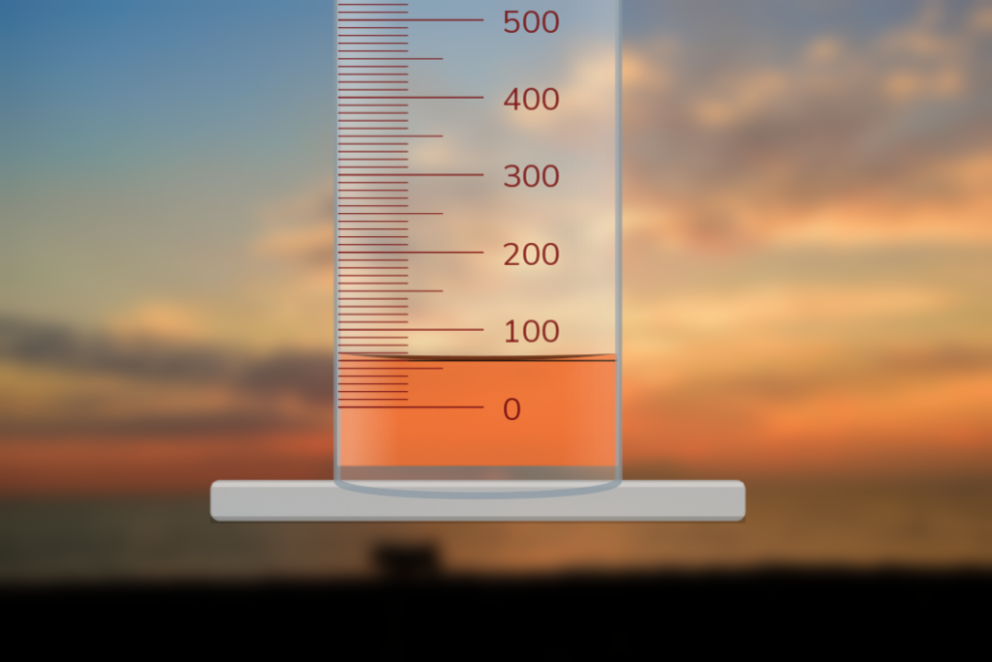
value=60 unit=mL
